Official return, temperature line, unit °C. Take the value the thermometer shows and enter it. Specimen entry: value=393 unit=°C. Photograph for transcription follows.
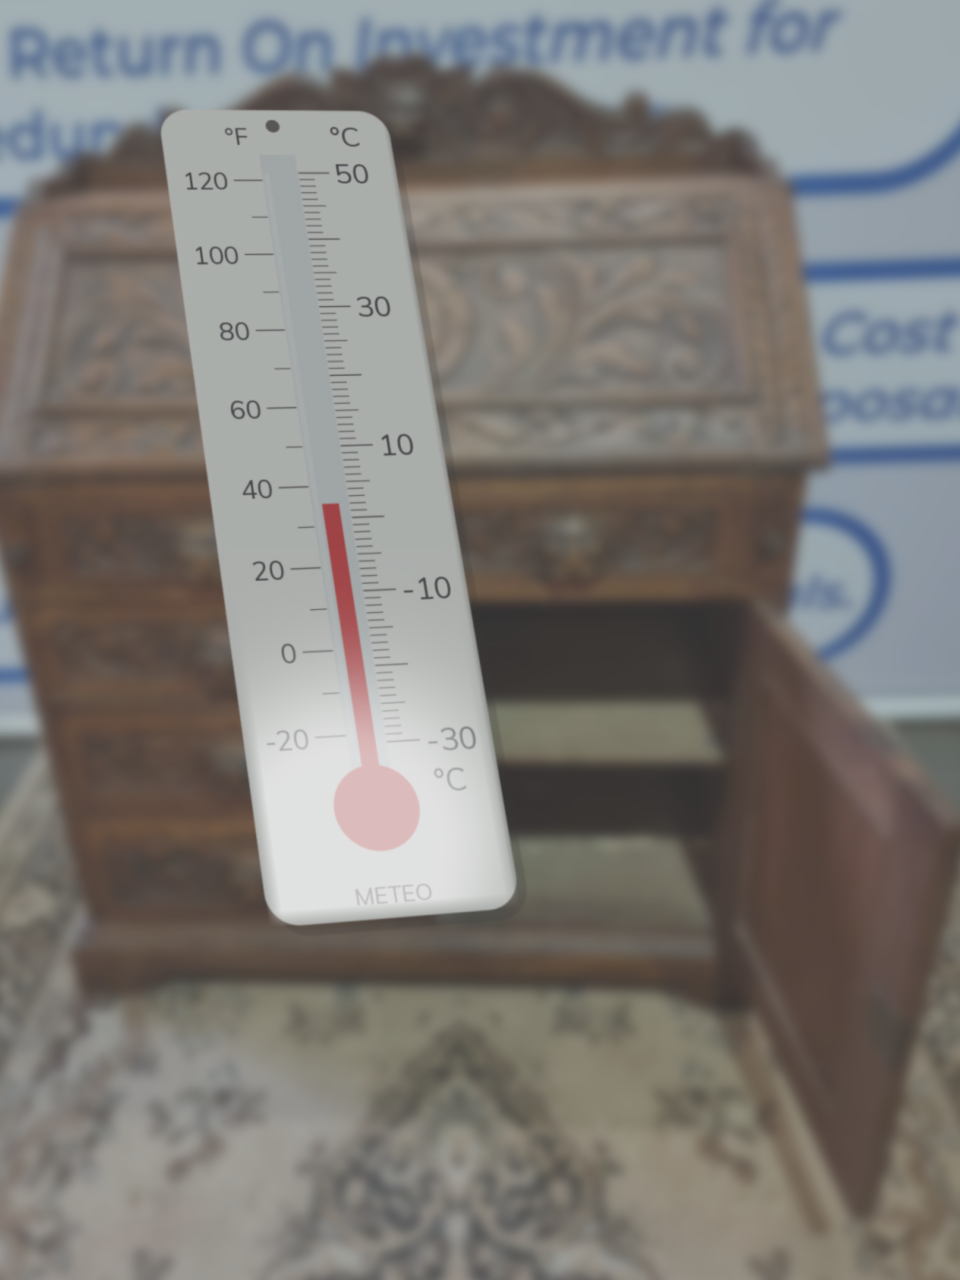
value=2 unit=°C
